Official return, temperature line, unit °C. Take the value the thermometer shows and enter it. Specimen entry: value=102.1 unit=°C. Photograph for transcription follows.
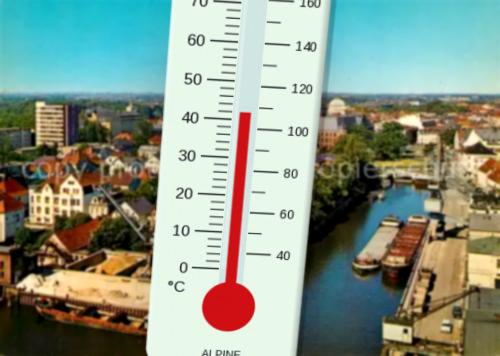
value=42 unit=°C
